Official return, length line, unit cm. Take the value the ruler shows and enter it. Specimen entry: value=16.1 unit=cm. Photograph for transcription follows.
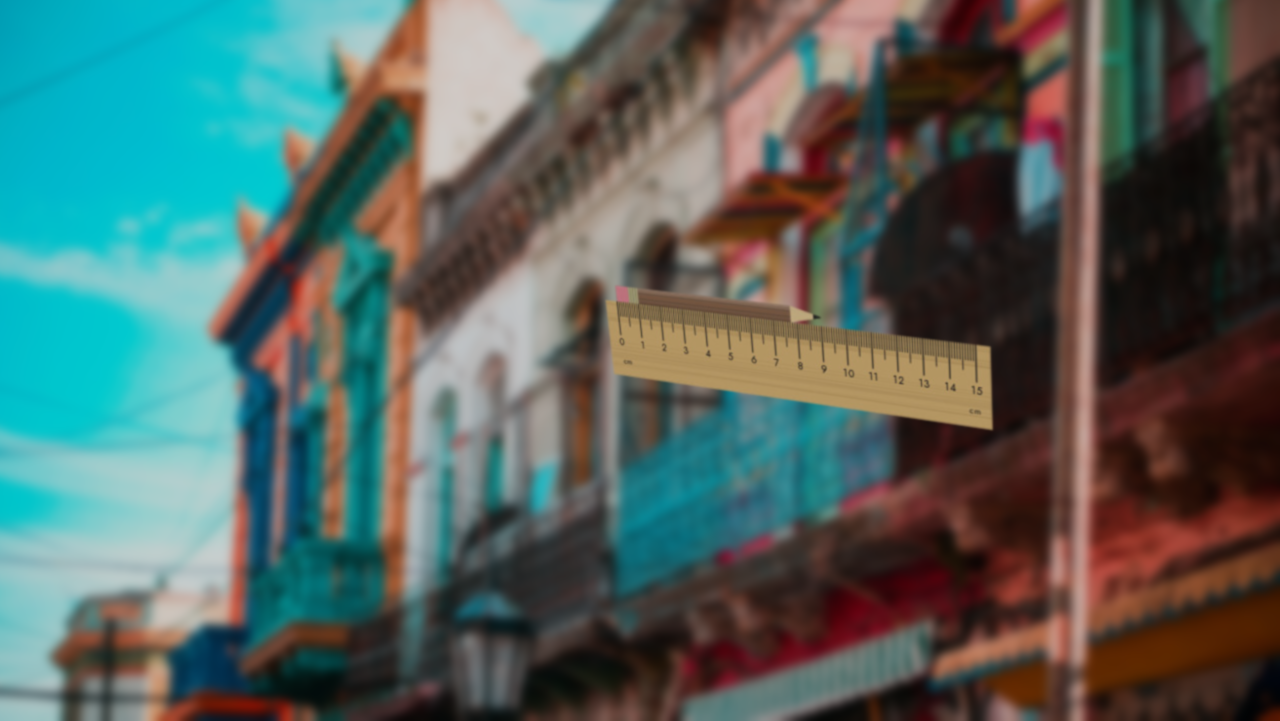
value=9 unit=cm
